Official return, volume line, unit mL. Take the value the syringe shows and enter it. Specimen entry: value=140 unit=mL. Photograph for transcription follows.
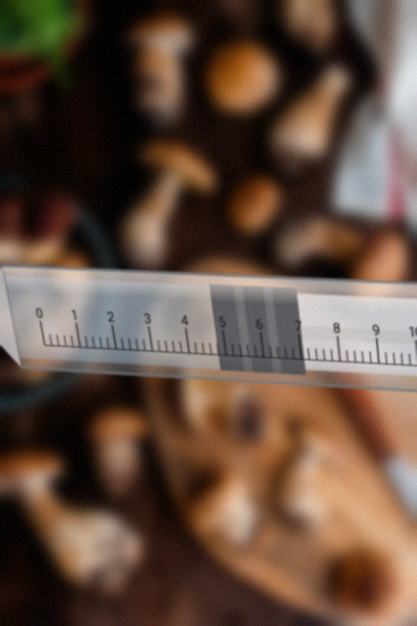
value=4.8 unit=mL
